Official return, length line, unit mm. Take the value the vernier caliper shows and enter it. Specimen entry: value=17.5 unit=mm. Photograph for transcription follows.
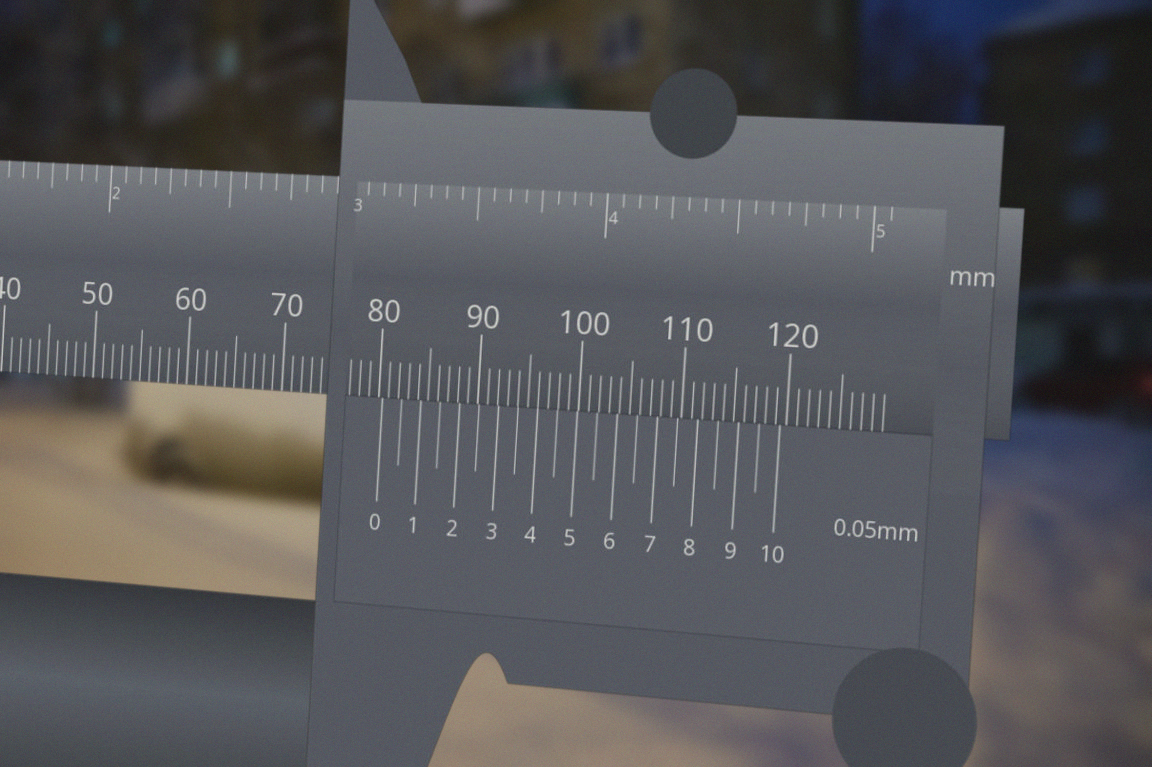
value=80.4 unit=mm
